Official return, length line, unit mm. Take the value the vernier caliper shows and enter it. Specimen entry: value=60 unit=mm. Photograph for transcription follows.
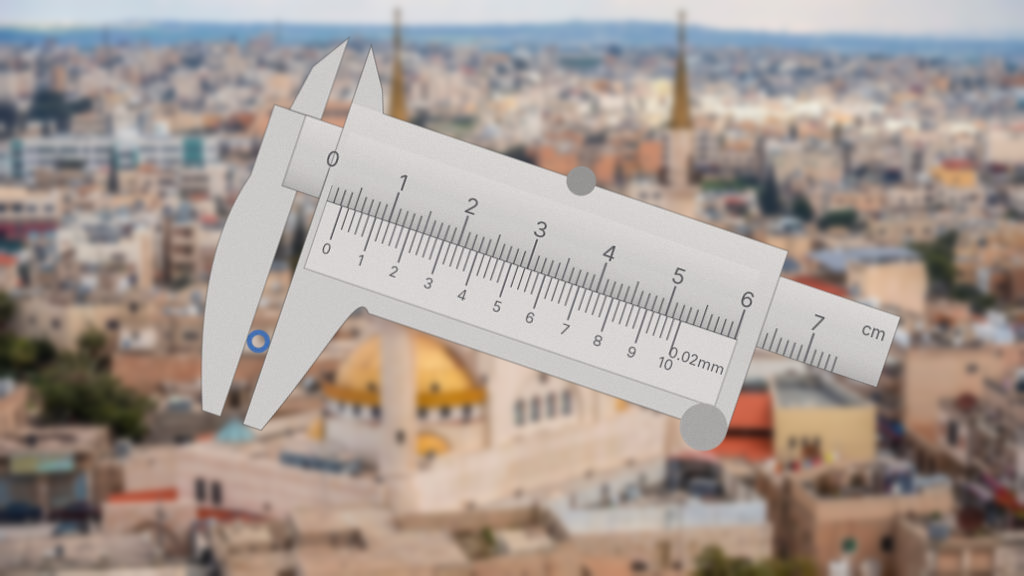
value=3.2 unit=mm
